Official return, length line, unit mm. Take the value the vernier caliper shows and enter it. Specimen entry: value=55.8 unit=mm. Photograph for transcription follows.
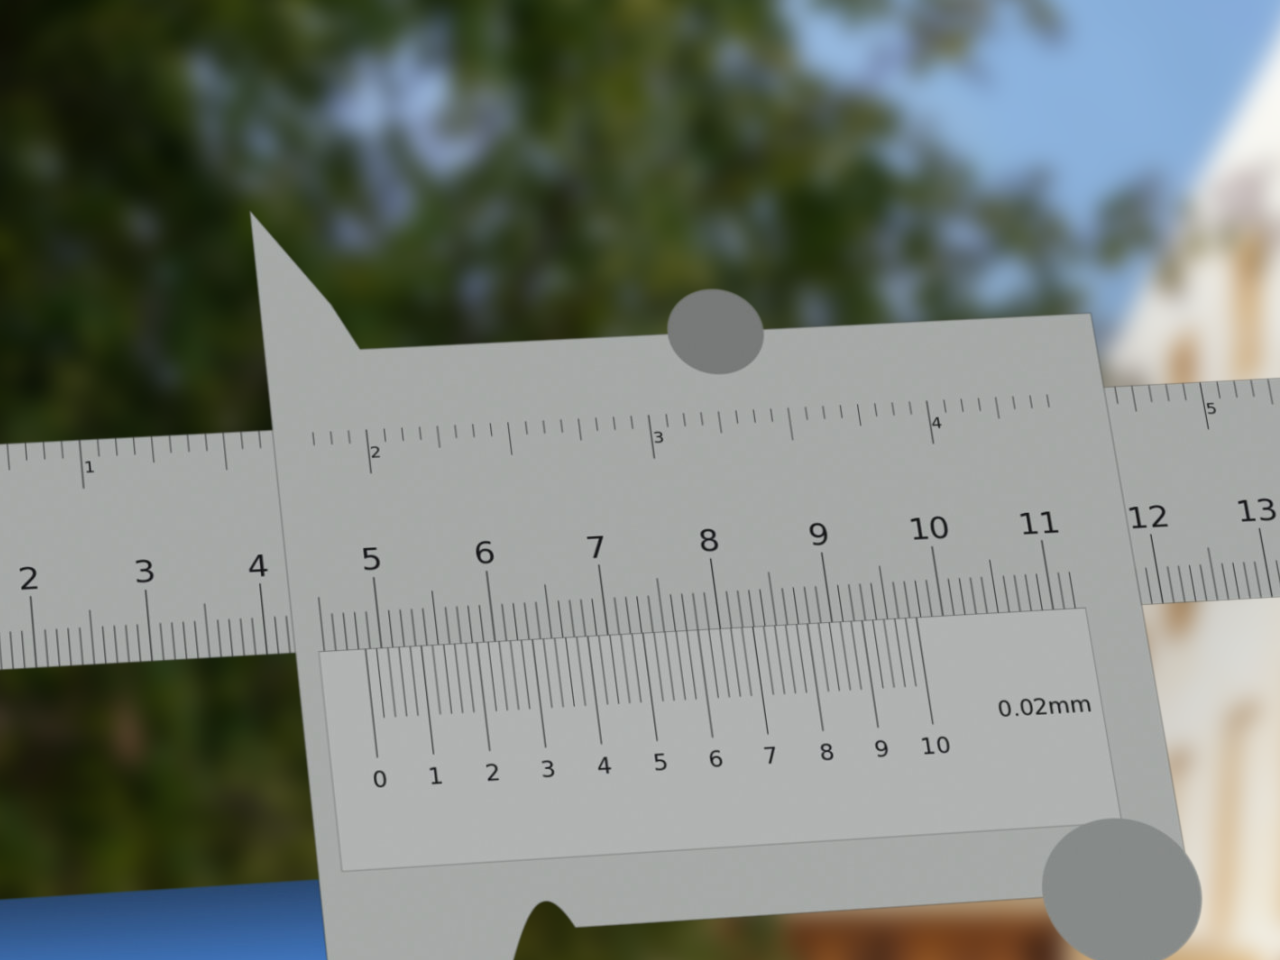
value=48.6 unit=mm
